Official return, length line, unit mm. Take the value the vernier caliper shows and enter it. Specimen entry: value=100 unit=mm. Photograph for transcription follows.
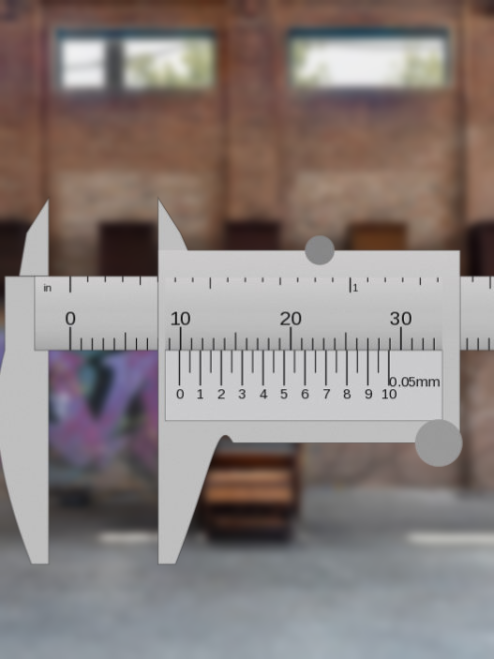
value=9.9 unit=mm
